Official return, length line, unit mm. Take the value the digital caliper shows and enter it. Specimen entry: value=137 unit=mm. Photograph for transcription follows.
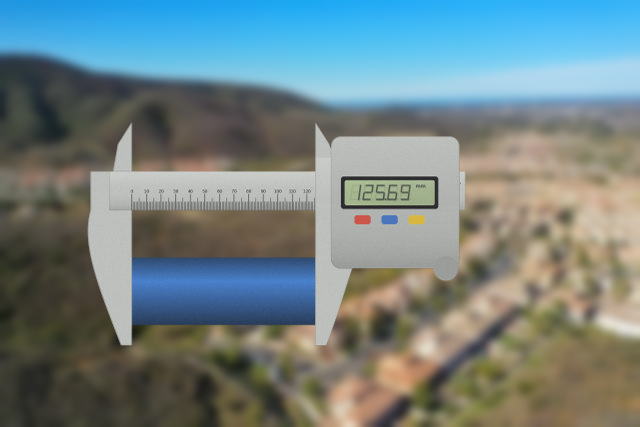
value=125.69 unit=mm
